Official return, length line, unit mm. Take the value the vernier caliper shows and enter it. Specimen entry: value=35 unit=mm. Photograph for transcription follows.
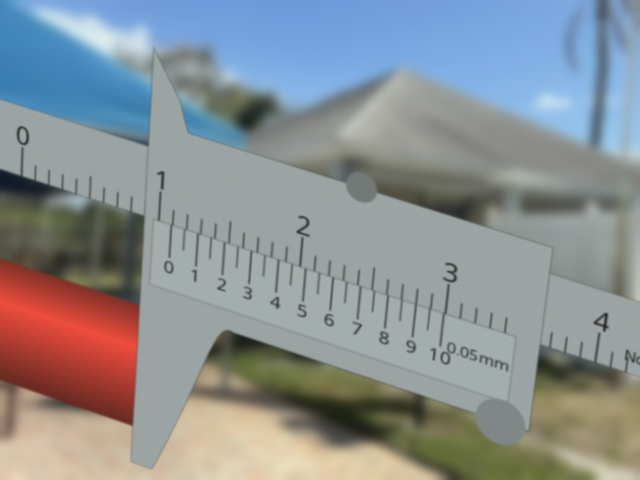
value=10.9 unit=mm
